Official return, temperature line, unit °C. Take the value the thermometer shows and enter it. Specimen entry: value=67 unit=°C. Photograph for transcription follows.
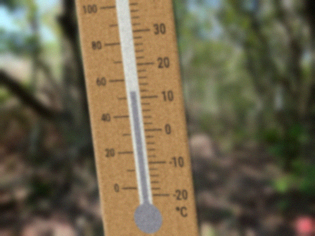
value=12 unit=°C
